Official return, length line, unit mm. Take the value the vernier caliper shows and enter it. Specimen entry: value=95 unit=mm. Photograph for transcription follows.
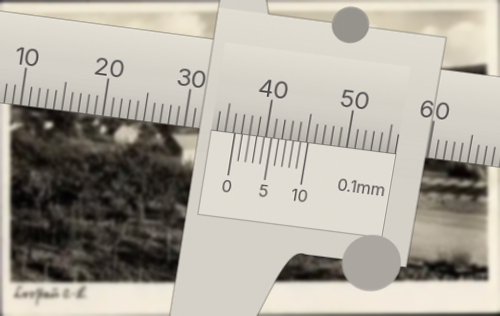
value=36.2 unit=mm
